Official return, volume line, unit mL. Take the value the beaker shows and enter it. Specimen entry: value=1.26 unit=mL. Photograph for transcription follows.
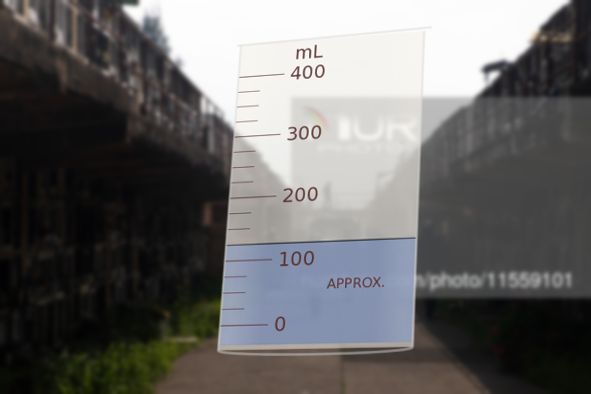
value=125 unit=mL
